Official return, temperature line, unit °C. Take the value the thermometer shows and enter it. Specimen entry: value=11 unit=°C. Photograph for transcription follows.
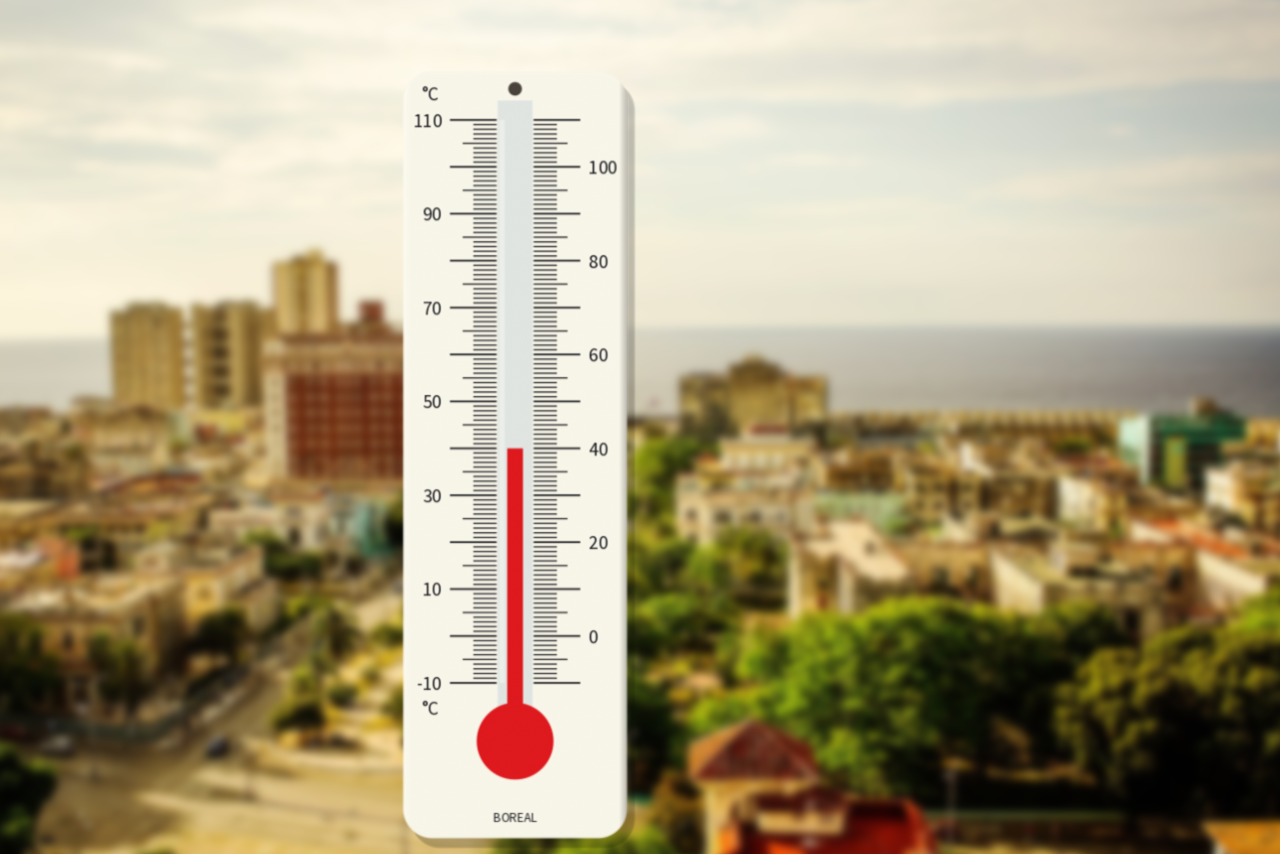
value=40 unit=°C
